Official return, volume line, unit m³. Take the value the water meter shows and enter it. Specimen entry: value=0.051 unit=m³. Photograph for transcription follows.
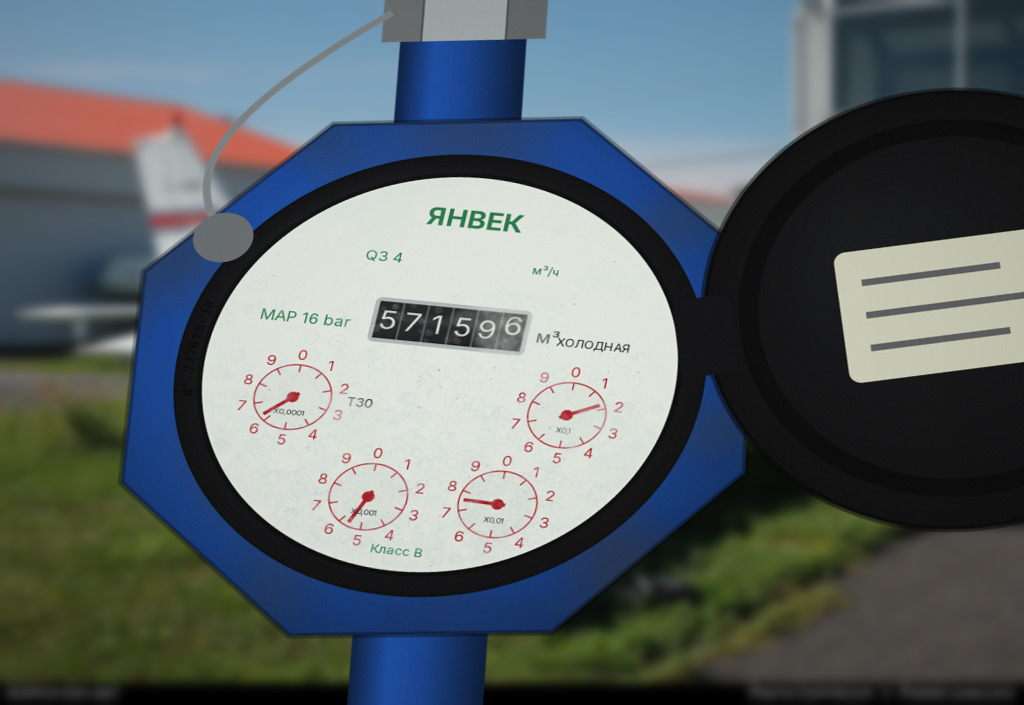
value=571596.1756 unit=m³
